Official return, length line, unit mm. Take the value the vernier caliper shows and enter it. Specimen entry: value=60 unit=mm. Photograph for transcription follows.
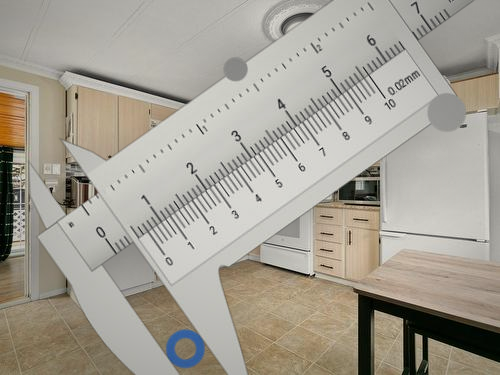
value=7.0 unit=mm
